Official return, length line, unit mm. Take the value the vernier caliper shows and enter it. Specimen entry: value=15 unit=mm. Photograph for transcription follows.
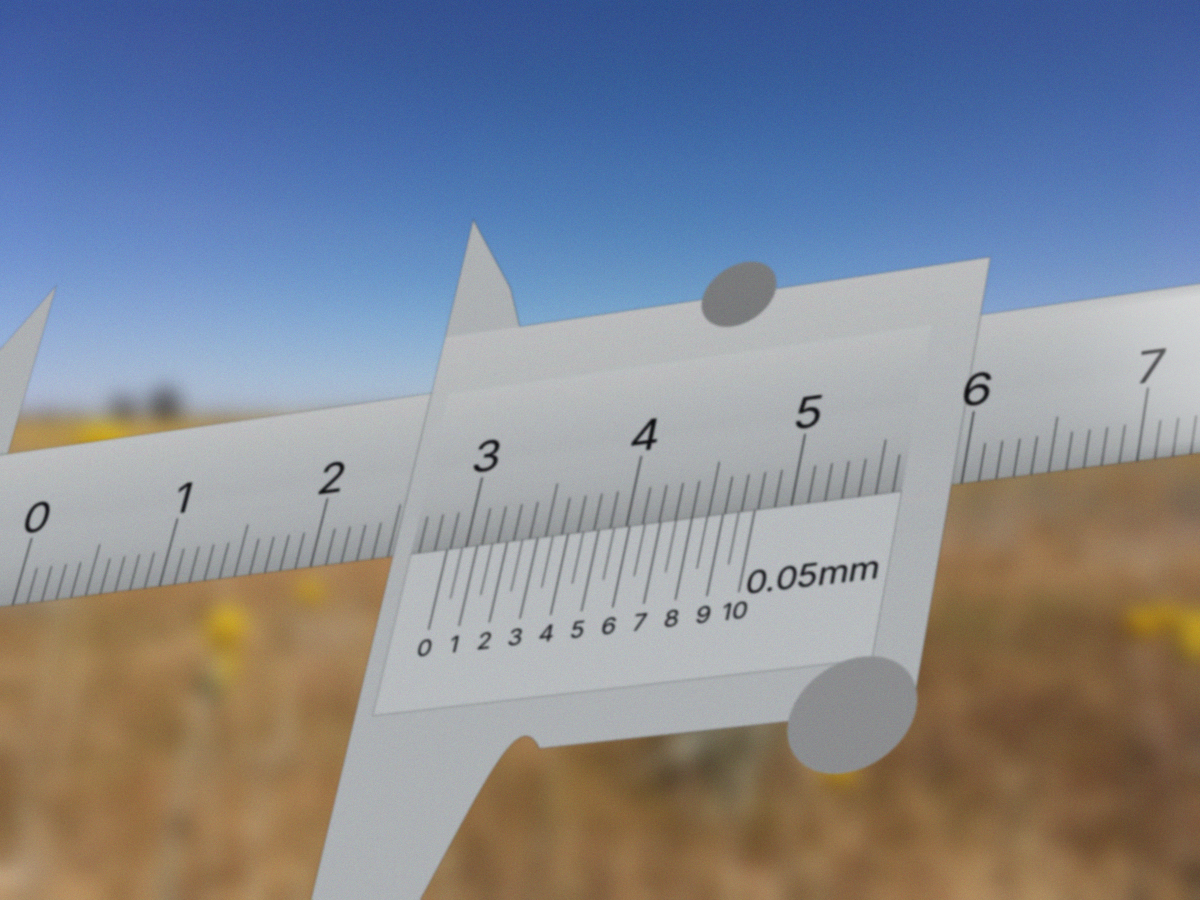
value=28.8 unit=mm
